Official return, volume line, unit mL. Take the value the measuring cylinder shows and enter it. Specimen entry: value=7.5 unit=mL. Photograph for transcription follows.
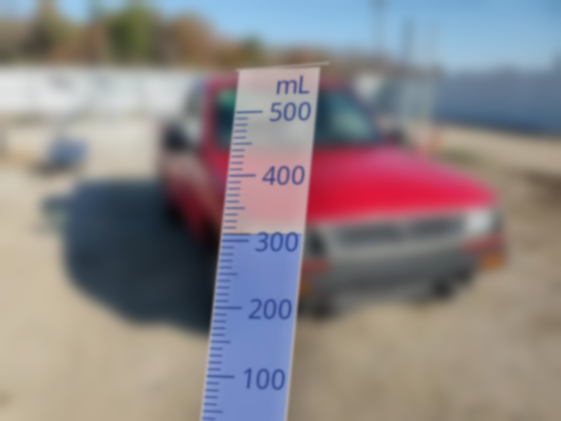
value=310 unit=mL
